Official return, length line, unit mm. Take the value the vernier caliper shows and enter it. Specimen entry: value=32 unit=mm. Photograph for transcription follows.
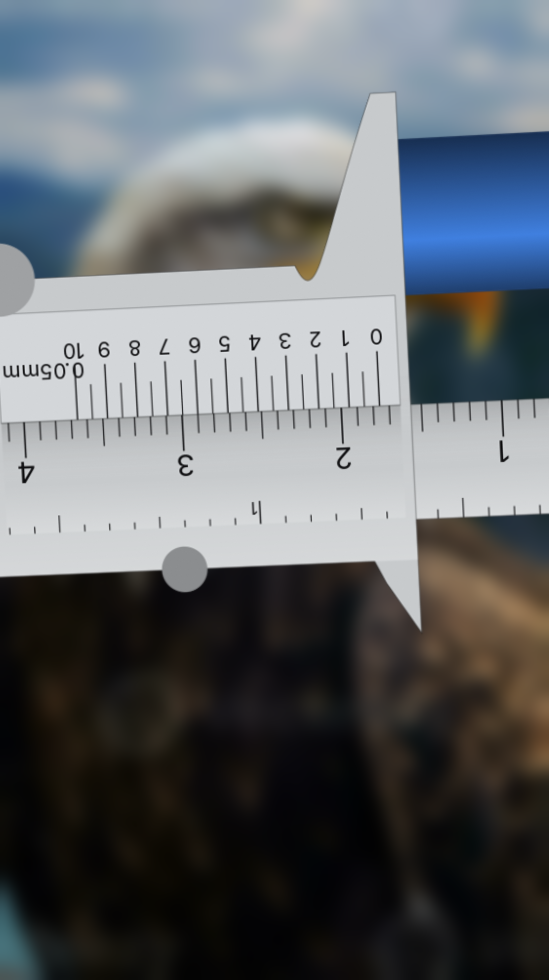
value=17.6 unit=mm
